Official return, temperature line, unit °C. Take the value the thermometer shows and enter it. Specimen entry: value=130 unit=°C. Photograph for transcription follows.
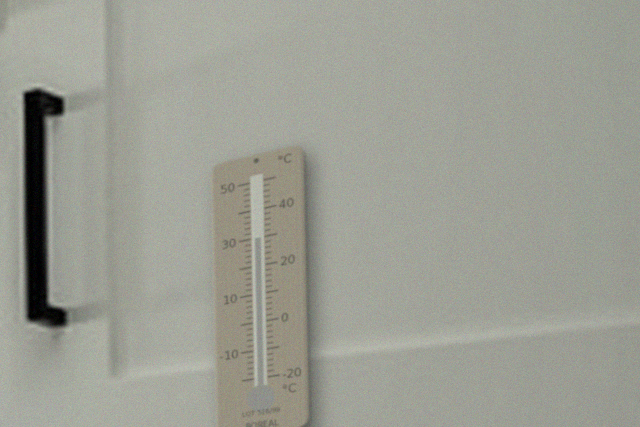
value=30 unit=°C
